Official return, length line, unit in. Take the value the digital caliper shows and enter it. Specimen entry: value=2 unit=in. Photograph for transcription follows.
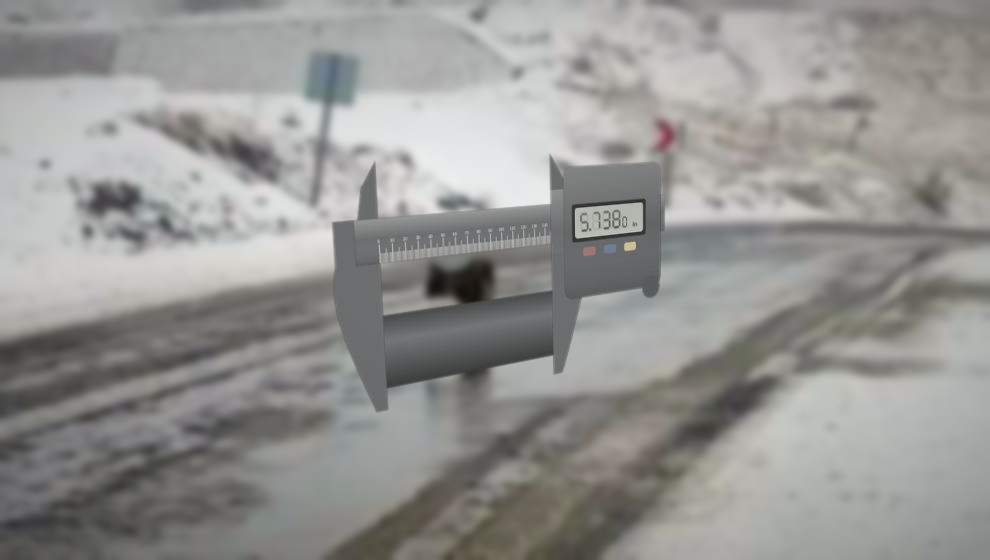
value=5.7380 unit=in
